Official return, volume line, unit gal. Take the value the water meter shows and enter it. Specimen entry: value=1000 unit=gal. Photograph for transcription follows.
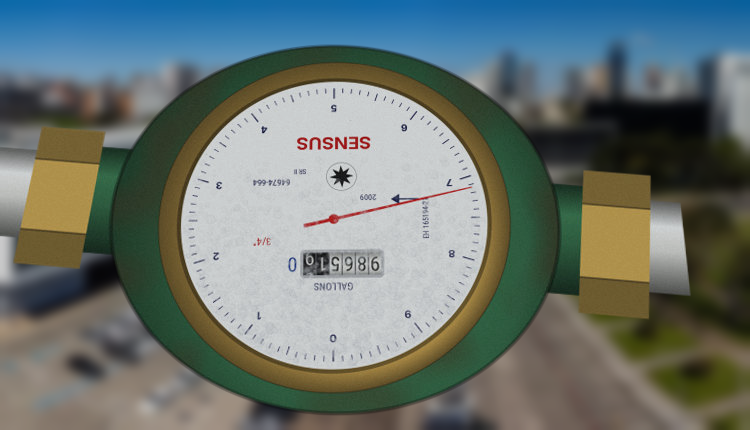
value=9865187.1 unit=gal
